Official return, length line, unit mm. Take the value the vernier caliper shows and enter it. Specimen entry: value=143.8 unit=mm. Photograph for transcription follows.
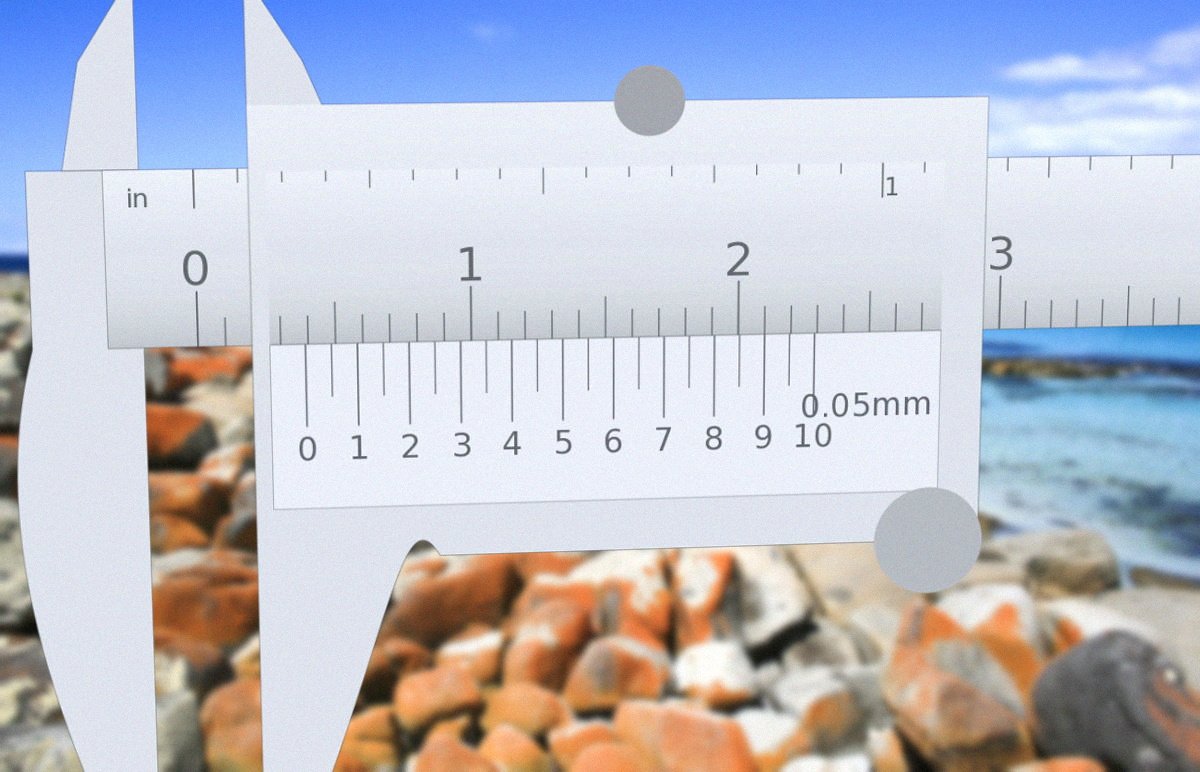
value=3.90 unit=mm
